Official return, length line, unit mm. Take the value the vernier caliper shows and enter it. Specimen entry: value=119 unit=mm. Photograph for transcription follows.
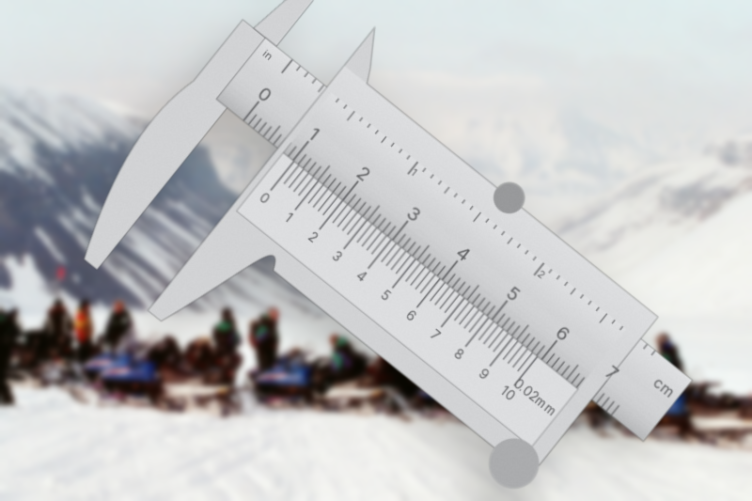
value=10.2 unit=mm
